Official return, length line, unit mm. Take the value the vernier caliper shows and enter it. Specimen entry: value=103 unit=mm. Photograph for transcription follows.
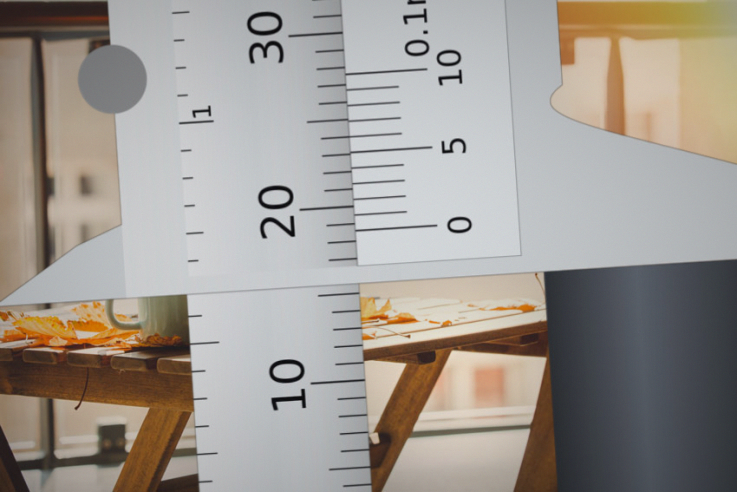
value=18.6 unit=mm
